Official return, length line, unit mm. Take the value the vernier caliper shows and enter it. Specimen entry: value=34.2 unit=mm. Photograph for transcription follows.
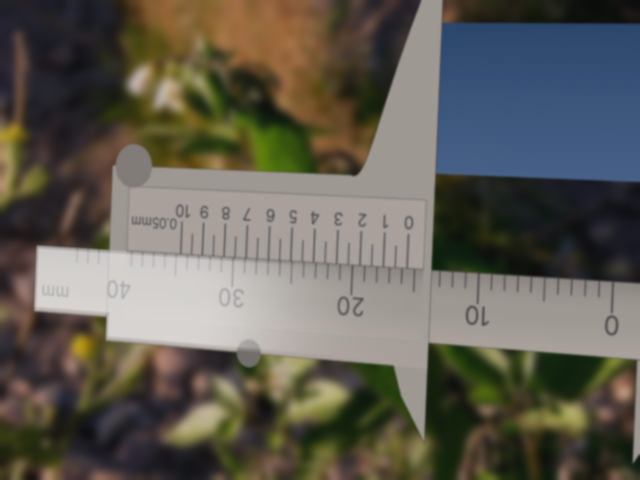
value=15.6 unit=mm
